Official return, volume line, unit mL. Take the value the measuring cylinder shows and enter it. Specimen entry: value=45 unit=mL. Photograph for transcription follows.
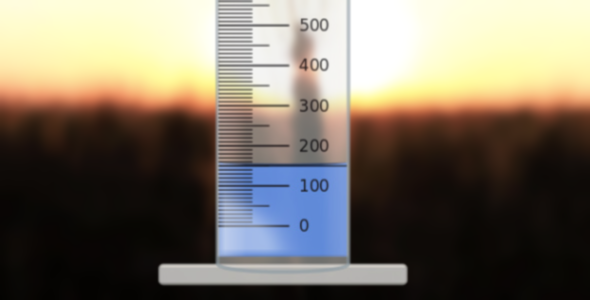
value=150 unit=mL
